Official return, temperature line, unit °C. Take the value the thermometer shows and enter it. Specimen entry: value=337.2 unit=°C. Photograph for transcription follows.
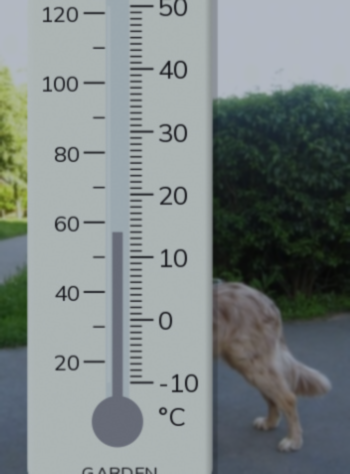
value=14 unit=°C
